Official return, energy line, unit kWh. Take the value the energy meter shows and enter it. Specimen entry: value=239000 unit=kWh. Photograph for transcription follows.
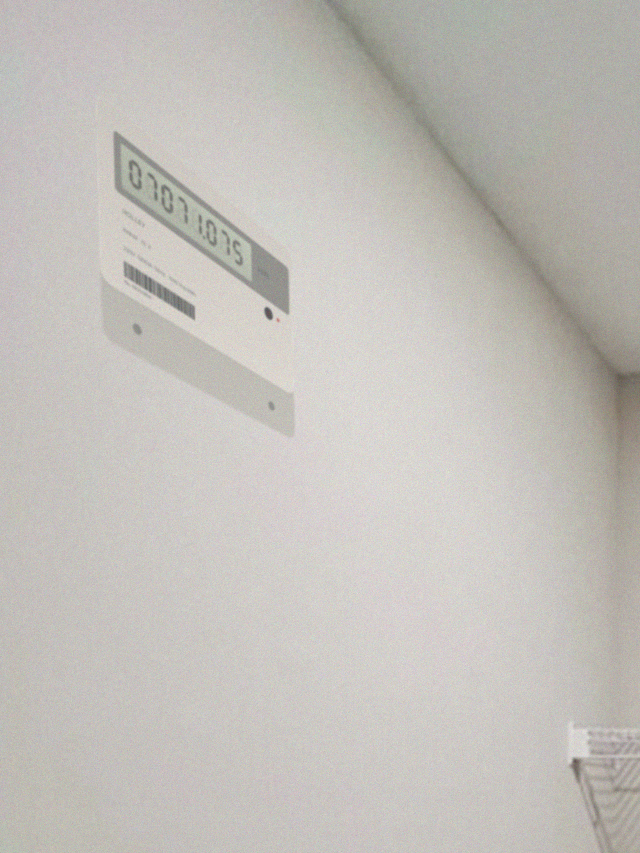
value=7071.075 unit=kWh
